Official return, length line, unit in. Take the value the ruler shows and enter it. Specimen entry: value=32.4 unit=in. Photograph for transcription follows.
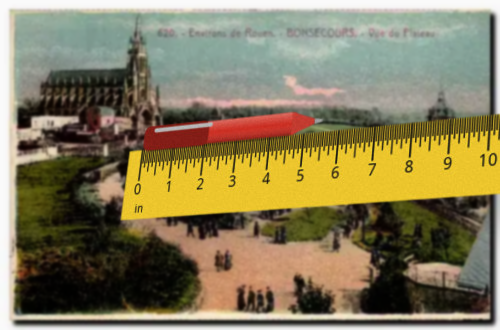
value=5.5 unit=in
